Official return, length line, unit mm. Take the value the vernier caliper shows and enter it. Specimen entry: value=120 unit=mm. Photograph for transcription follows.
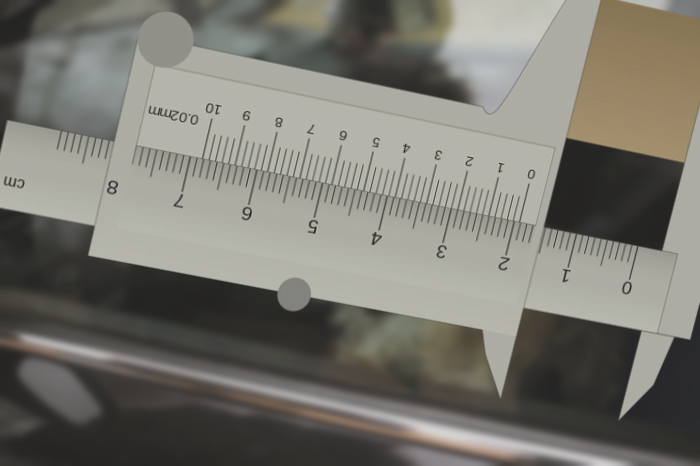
value=19.2 unit=mm
